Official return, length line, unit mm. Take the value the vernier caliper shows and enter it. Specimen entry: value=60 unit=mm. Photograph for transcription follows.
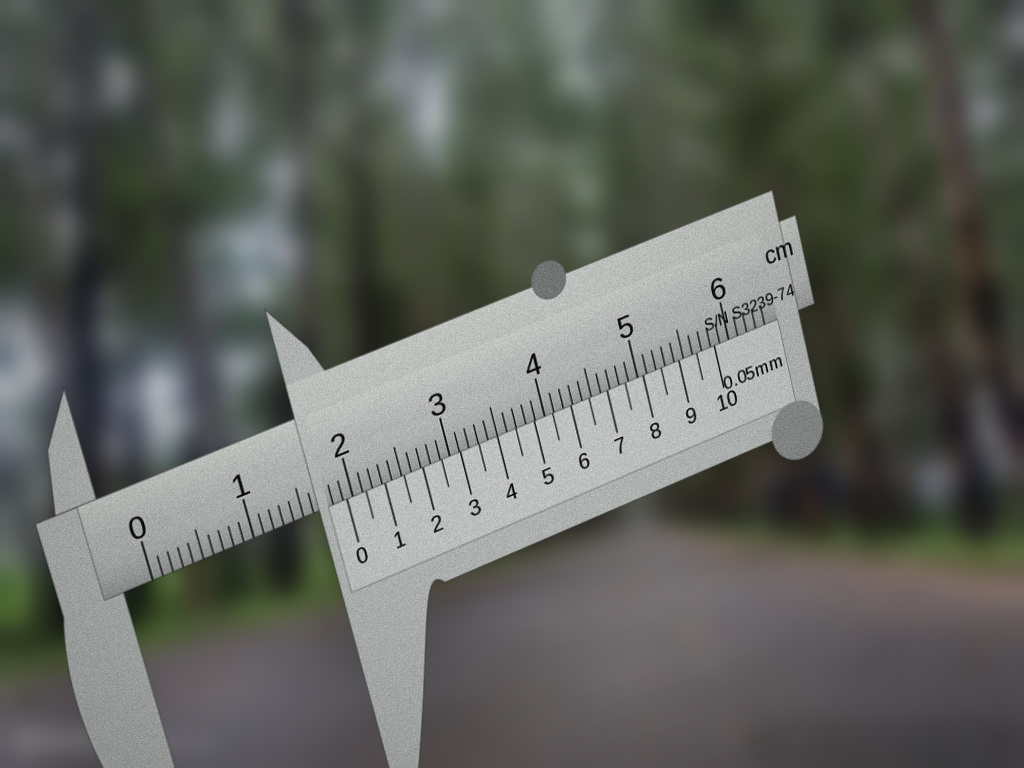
value=19.4 unit=mm
